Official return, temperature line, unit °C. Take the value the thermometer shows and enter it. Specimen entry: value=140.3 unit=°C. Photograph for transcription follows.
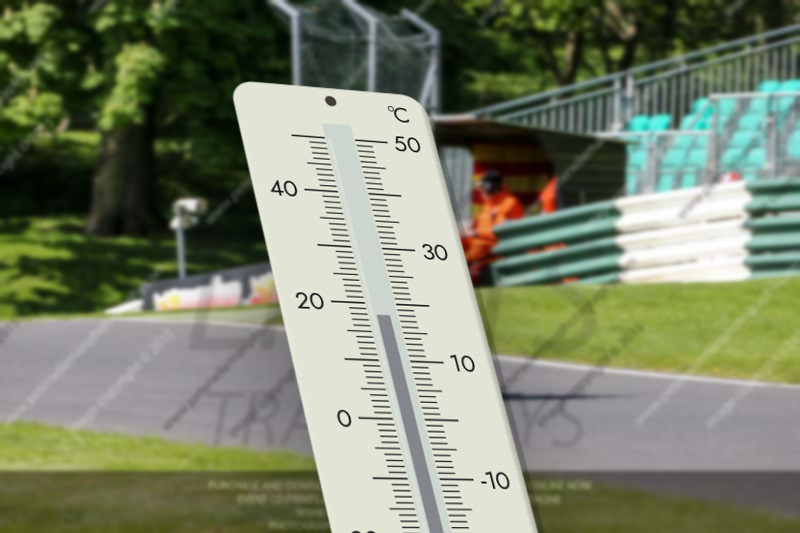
value=18 unit=°C
